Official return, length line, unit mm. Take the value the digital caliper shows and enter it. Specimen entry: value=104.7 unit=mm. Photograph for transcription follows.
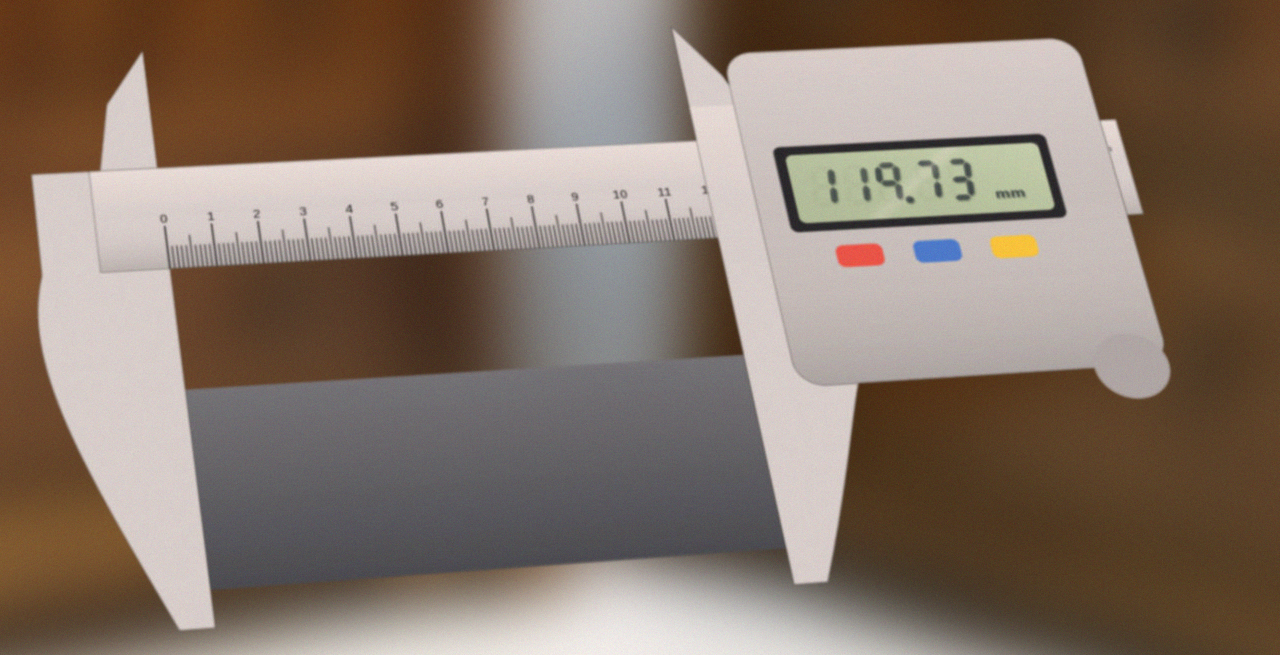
value=119.73 unit=mm
